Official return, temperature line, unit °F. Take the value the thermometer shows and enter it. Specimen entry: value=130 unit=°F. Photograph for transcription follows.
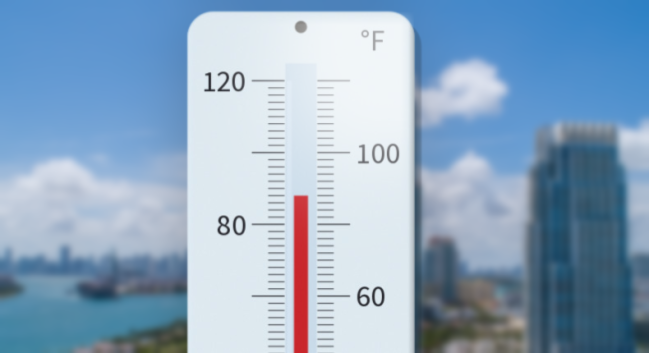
value=88 unit=°F
